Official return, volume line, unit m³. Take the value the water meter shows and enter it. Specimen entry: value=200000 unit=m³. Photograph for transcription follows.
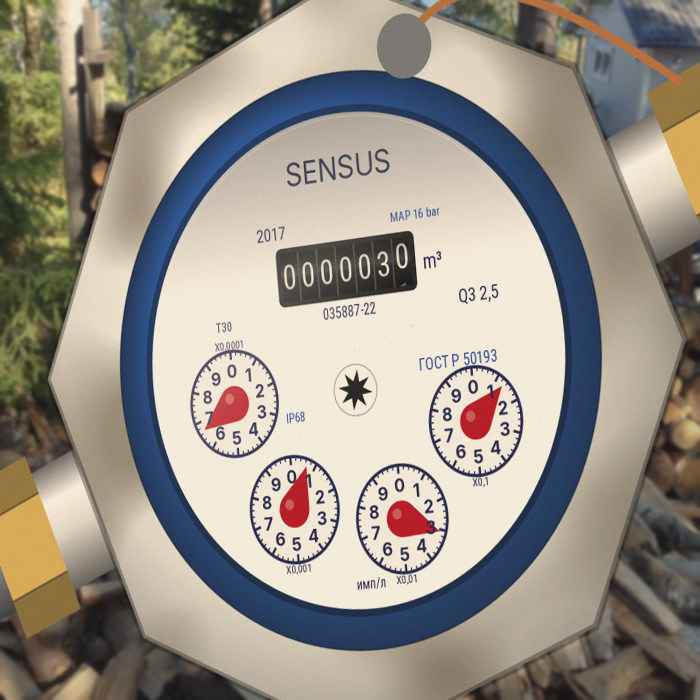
value=30.1306 unit=m³
